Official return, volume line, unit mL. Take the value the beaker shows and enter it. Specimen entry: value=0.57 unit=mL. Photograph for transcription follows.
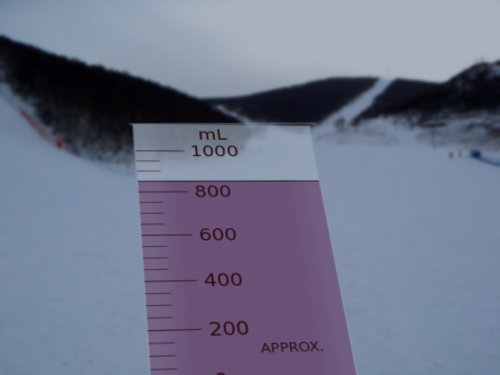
value=850 unit=mL
